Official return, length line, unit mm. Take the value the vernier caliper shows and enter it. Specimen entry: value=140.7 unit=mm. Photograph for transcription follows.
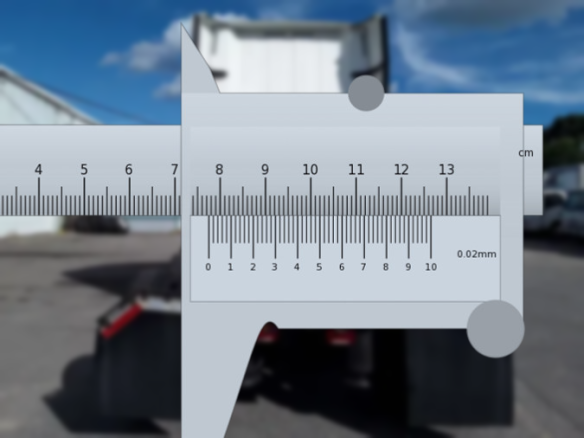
value=77.5 unit=mm
